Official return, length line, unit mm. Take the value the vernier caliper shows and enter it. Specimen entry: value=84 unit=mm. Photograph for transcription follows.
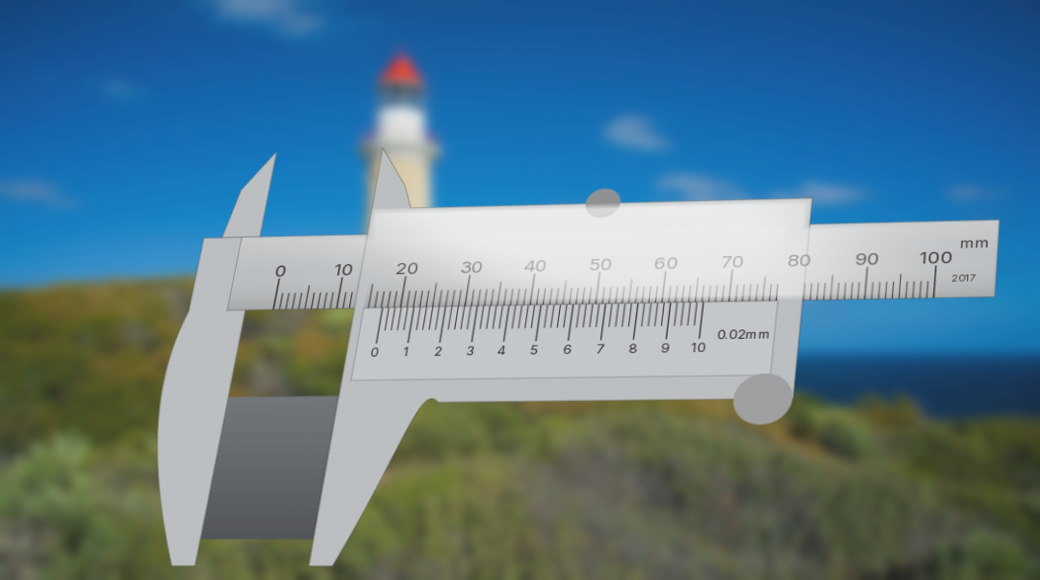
value=17.2 unit=mm
